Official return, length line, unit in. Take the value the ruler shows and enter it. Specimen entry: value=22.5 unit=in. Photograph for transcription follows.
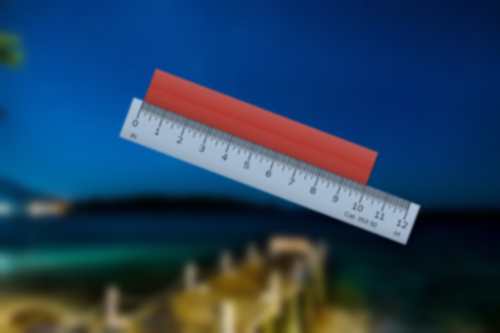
value=10 unit=in
